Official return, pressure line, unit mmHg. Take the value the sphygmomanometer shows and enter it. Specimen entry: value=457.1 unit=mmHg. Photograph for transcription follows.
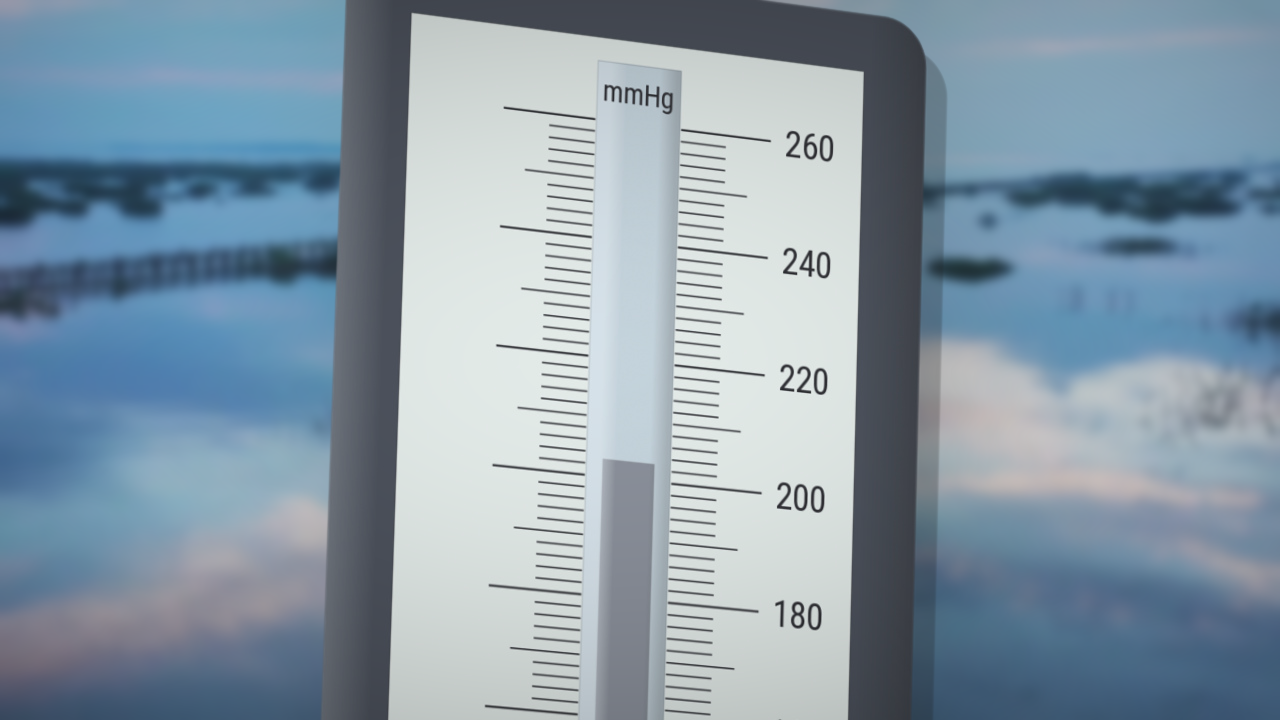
value=203 unit=mmHg
